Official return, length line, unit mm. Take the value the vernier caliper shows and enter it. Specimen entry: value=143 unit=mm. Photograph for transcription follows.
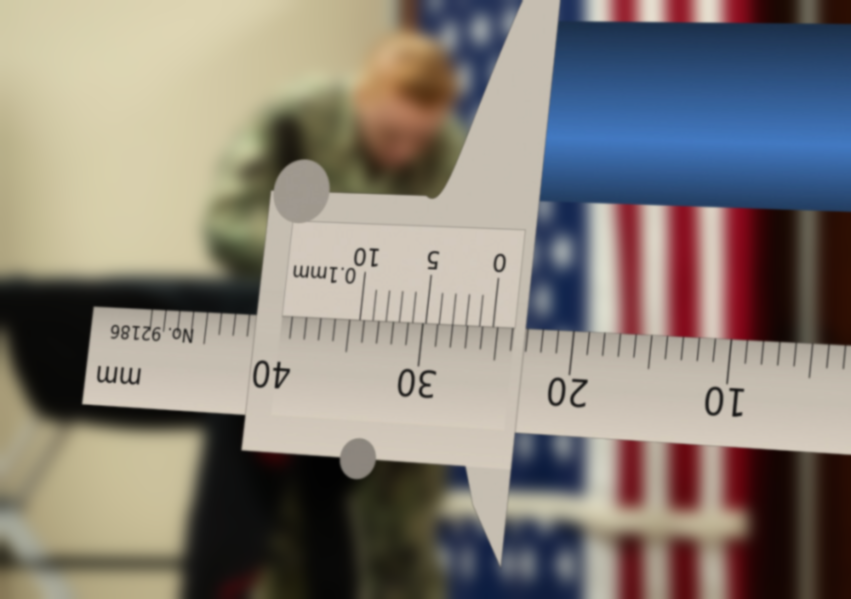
value=25.3 unit=mm
